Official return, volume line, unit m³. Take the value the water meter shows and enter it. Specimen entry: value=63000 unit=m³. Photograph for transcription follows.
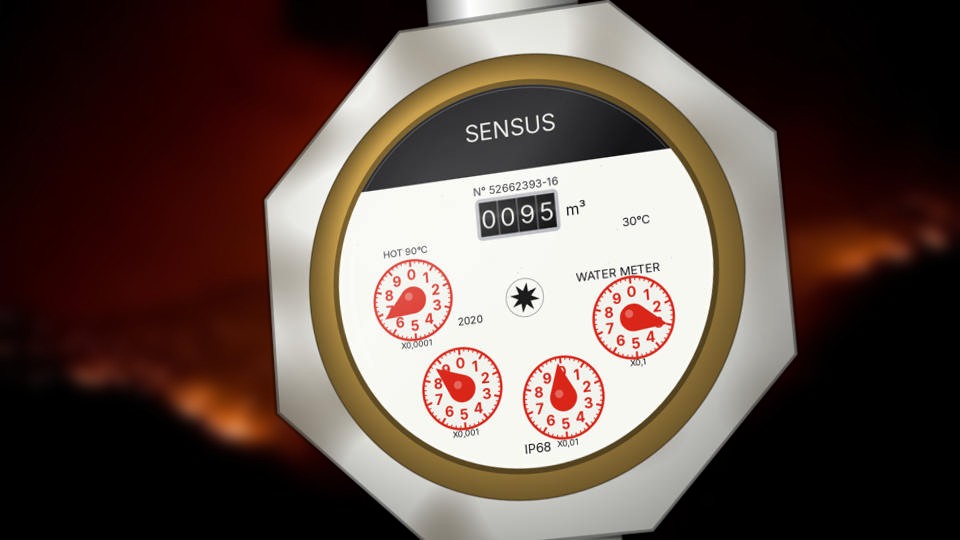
value=95.2986 unit=m³
